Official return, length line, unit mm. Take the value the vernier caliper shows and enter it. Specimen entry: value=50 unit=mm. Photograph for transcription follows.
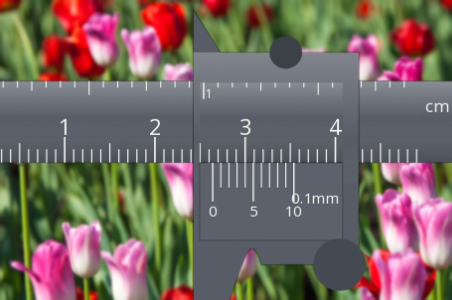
value=26.4 unit=mm
